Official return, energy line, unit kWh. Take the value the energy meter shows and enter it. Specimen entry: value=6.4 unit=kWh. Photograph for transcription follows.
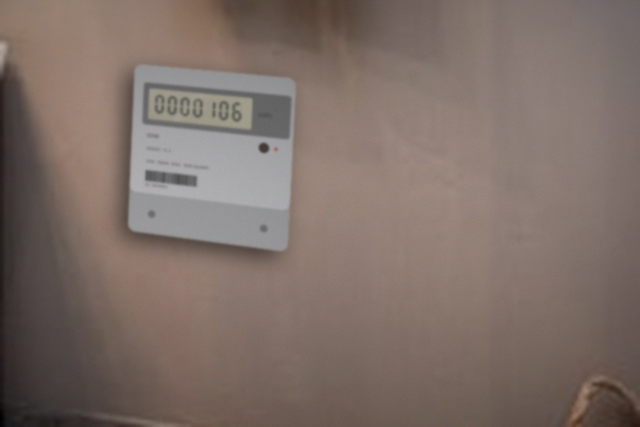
value=106 unit=kWh
